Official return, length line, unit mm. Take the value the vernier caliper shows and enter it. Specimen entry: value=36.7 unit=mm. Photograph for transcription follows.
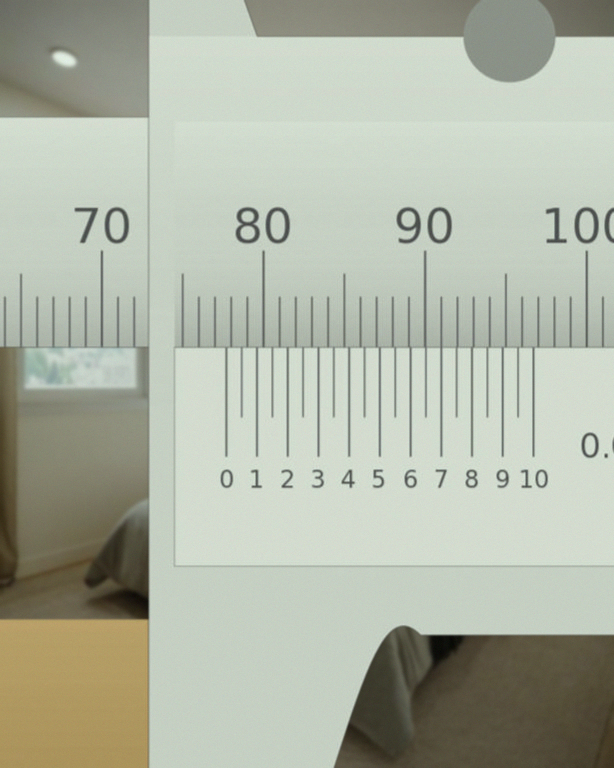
value=77.7 unit=mm
